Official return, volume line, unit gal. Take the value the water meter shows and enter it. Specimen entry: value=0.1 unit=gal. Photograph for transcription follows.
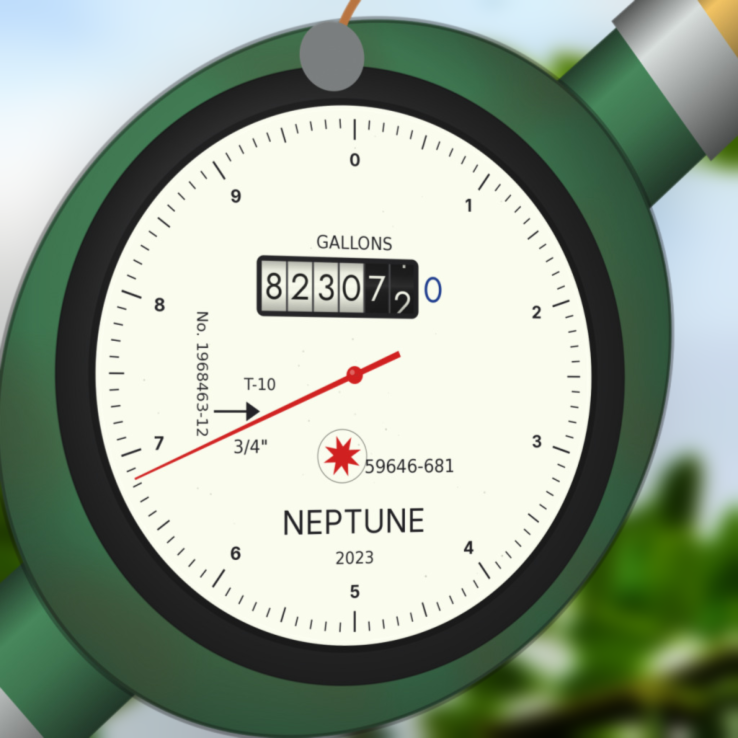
value=8230716.8 unit=gal
